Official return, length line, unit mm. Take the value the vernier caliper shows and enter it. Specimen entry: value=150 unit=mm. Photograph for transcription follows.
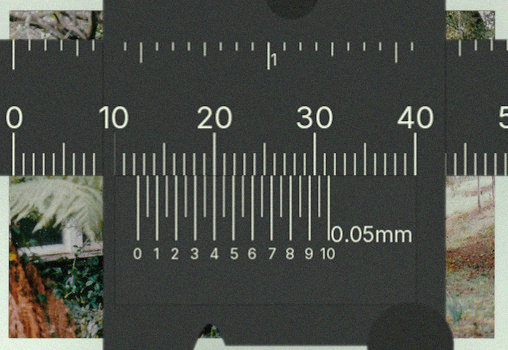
value=12.4 unit=mm
